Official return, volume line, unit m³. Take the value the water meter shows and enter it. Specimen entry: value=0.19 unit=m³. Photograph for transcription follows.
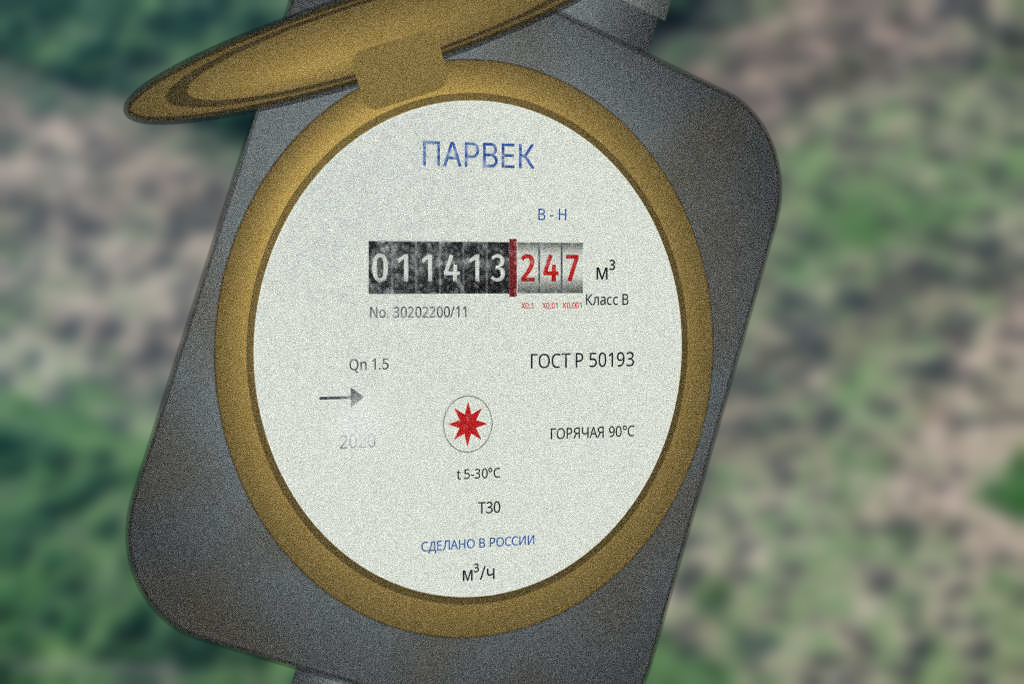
value=11413.247 unit=m³
